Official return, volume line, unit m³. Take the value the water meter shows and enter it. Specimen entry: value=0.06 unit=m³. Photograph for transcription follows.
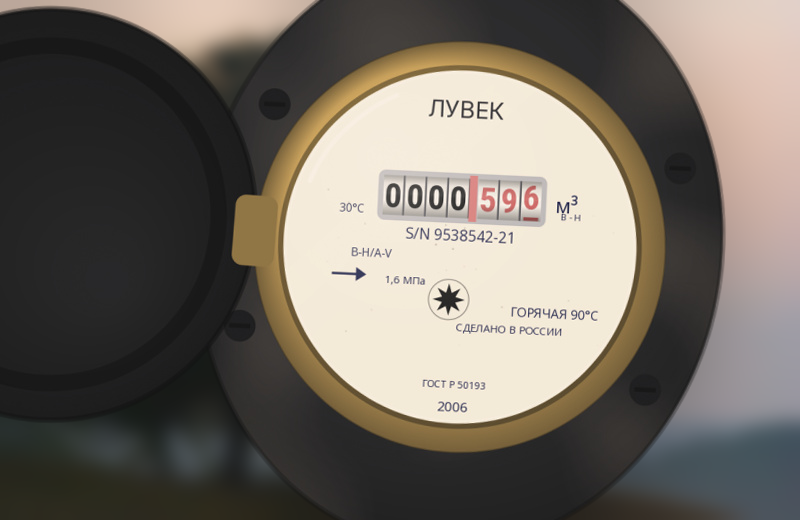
value=0.596 unit=m³
